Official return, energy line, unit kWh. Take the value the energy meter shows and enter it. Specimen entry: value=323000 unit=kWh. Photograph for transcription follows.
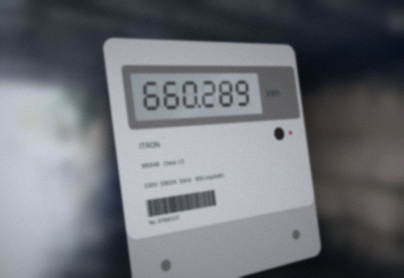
value=660.289 unit=kWh
